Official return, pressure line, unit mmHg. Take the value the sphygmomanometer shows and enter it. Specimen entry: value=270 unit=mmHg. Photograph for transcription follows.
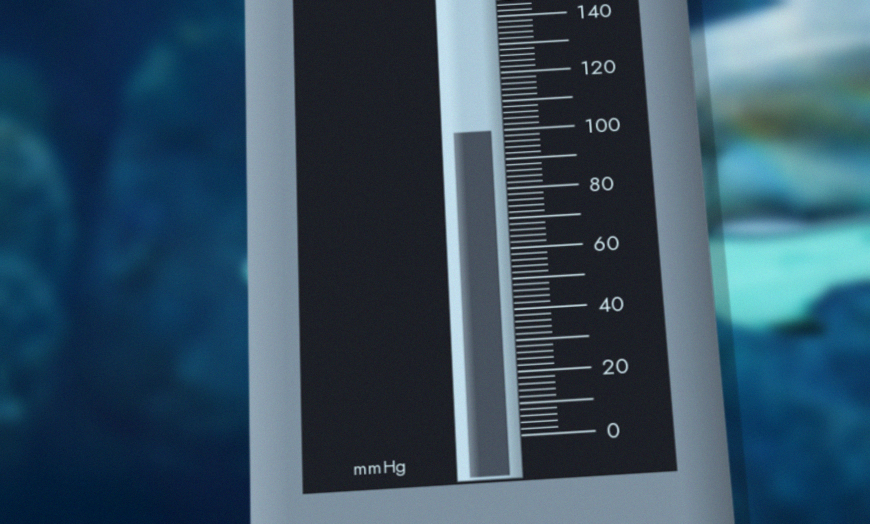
value=100 unit=mmHg
